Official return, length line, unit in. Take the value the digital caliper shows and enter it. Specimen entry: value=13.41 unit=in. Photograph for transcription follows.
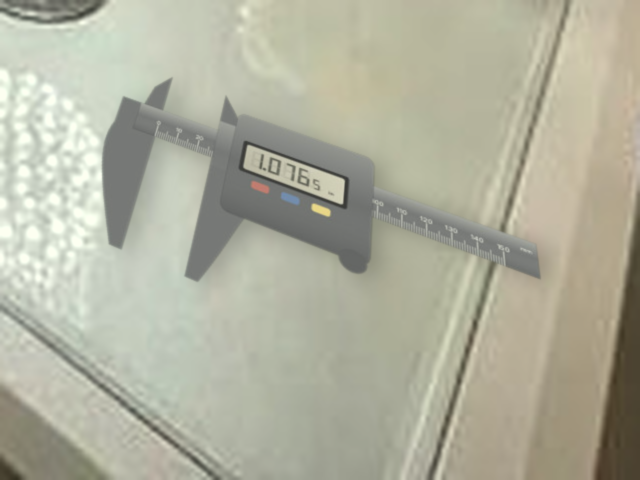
value=1.0765 unit=in
